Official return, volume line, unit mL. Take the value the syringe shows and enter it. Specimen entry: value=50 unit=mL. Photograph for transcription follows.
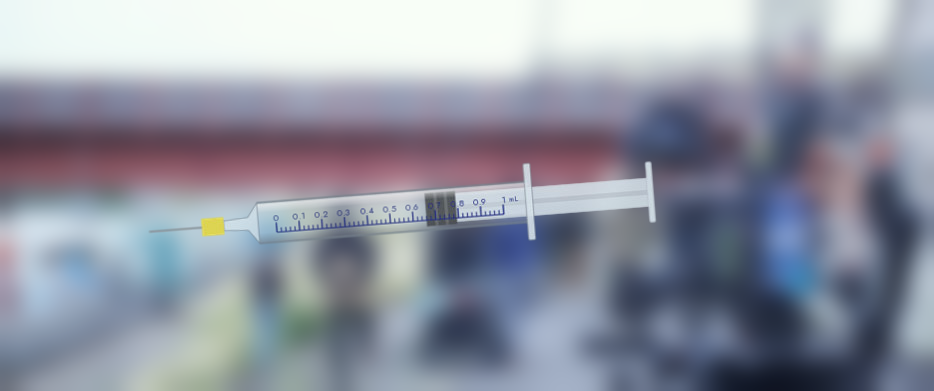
value=0.66 unit=mL
